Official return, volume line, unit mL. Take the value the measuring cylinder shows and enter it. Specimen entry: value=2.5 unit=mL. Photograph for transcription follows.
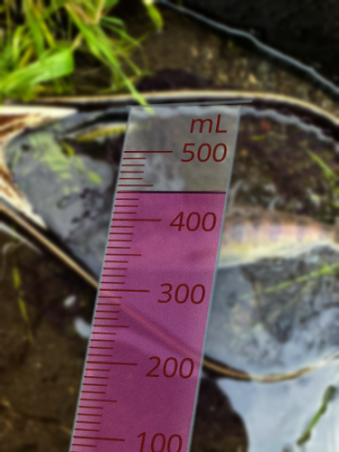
value=440 unit=mL
